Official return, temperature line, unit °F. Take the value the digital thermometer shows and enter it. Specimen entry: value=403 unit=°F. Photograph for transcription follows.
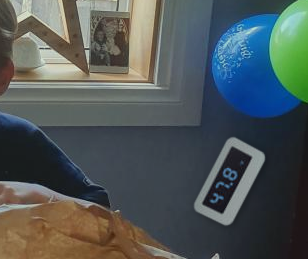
value=47.8 unit=°F
